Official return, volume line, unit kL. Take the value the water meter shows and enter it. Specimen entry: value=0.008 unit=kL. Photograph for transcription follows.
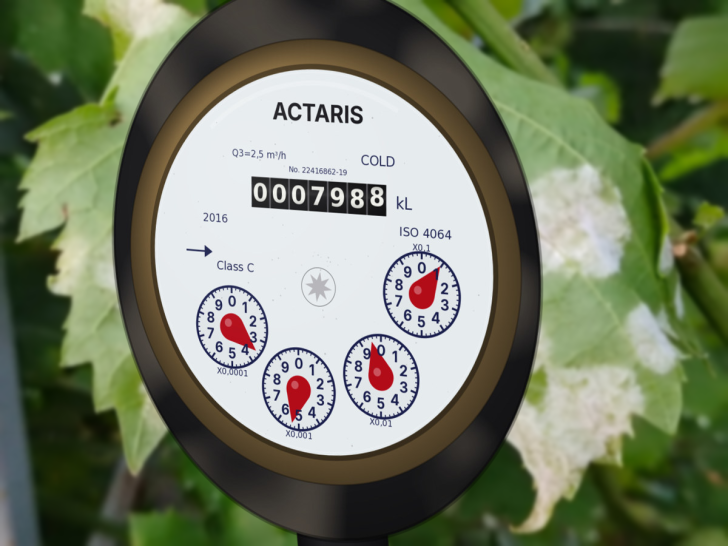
value=7988.0953 unit=kL
